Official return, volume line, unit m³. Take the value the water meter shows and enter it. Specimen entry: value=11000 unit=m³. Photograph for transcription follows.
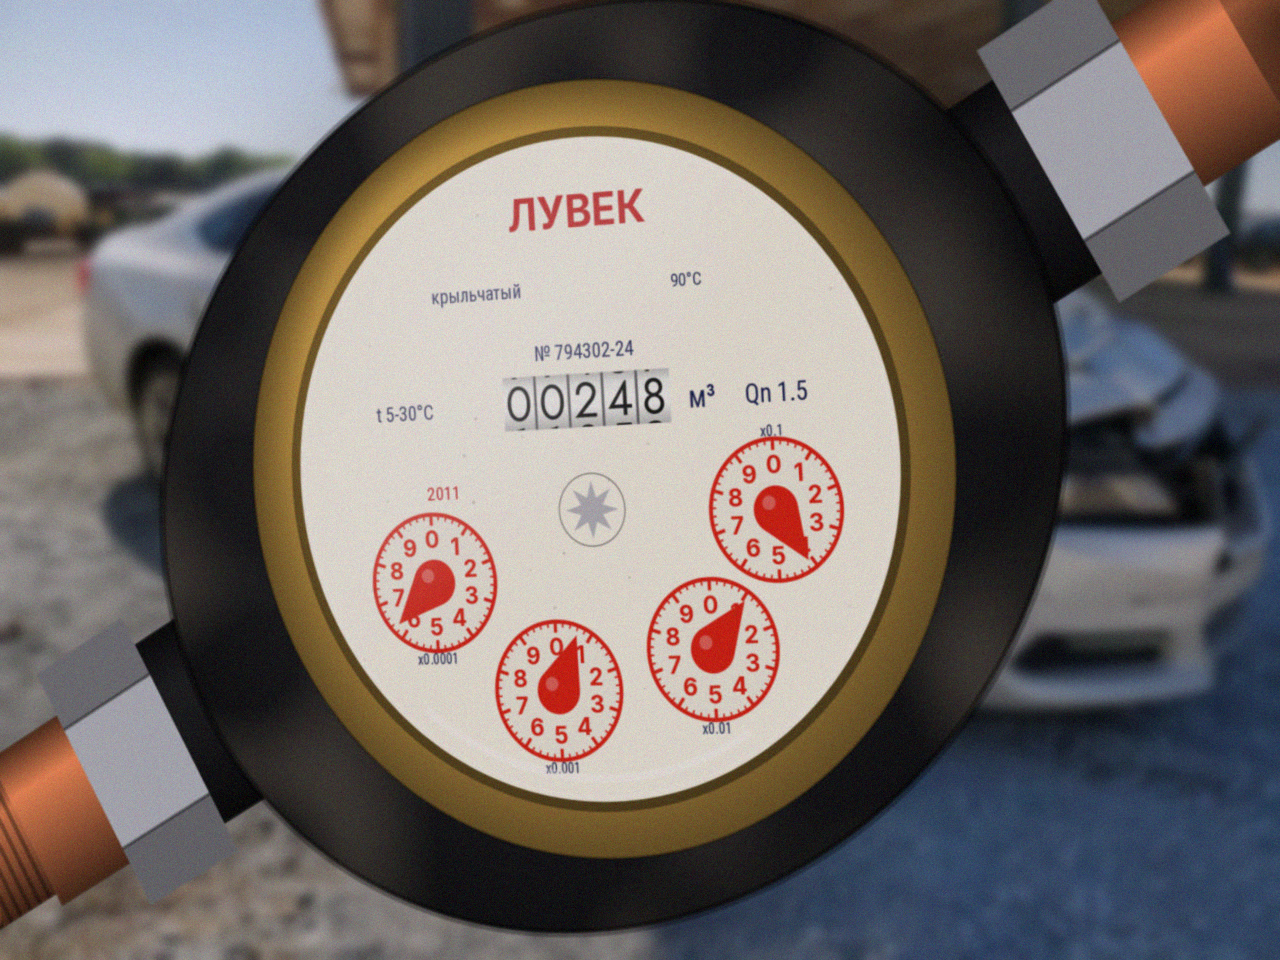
value=248.4106 unit=m³
